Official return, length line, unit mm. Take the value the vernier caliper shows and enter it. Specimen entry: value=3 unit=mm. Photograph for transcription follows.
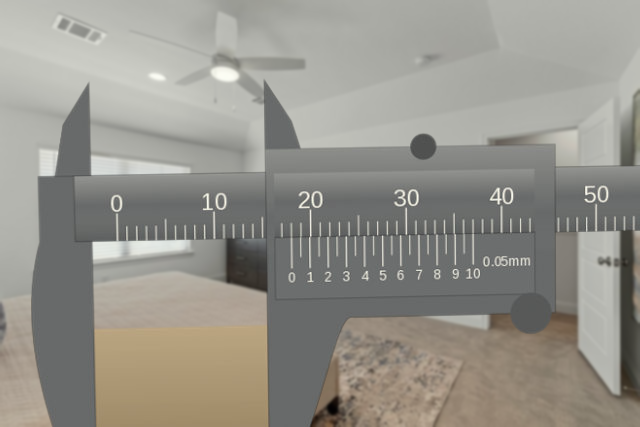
value=18.0 unit=mm
